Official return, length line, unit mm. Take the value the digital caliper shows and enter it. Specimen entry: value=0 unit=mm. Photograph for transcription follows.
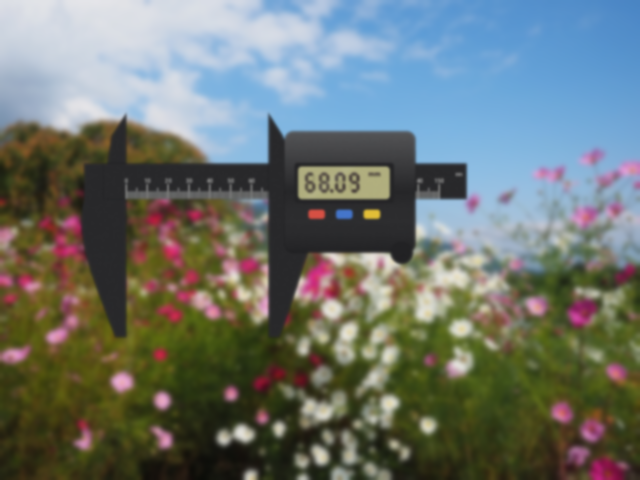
value=68.09 unit=mm
